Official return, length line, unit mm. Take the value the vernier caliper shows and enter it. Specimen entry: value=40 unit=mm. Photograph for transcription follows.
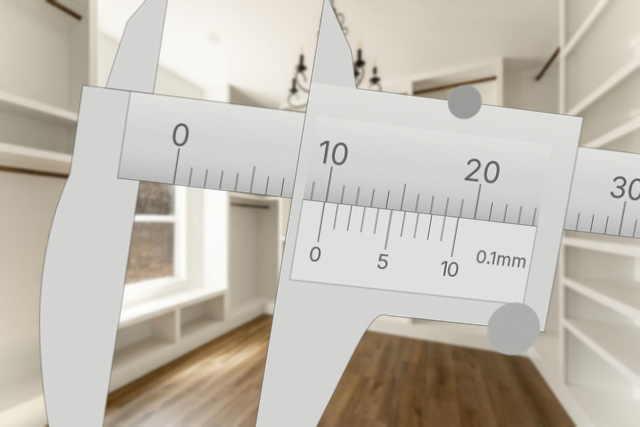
value=9.9 unit=mm
